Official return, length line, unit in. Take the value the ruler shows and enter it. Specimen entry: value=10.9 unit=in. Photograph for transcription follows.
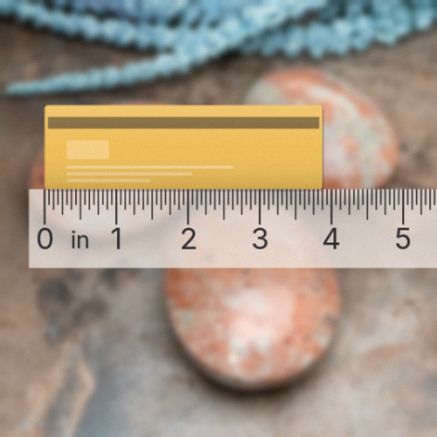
value=3.875 unit=in
